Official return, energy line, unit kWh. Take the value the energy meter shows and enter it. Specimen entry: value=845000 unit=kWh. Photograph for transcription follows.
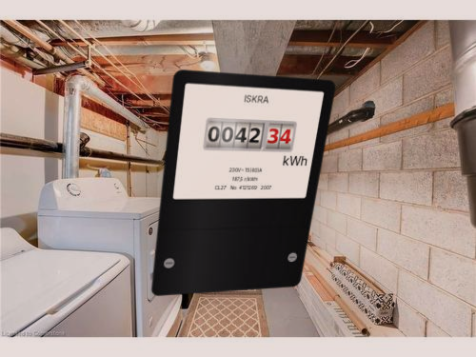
value=42.34 unit=kWh
